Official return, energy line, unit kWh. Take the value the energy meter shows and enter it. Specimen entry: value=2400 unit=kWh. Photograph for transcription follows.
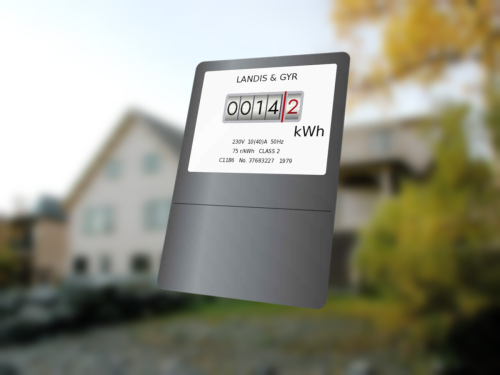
value=14.2 unit=kWh
